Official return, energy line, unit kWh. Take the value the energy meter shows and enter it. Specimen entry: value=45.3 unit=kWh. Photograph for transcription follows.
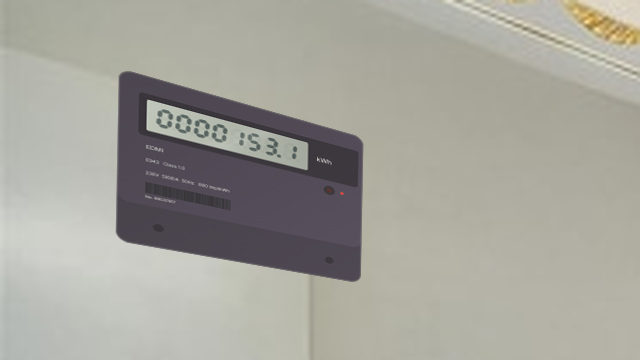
value=153.1 unit=kWh
